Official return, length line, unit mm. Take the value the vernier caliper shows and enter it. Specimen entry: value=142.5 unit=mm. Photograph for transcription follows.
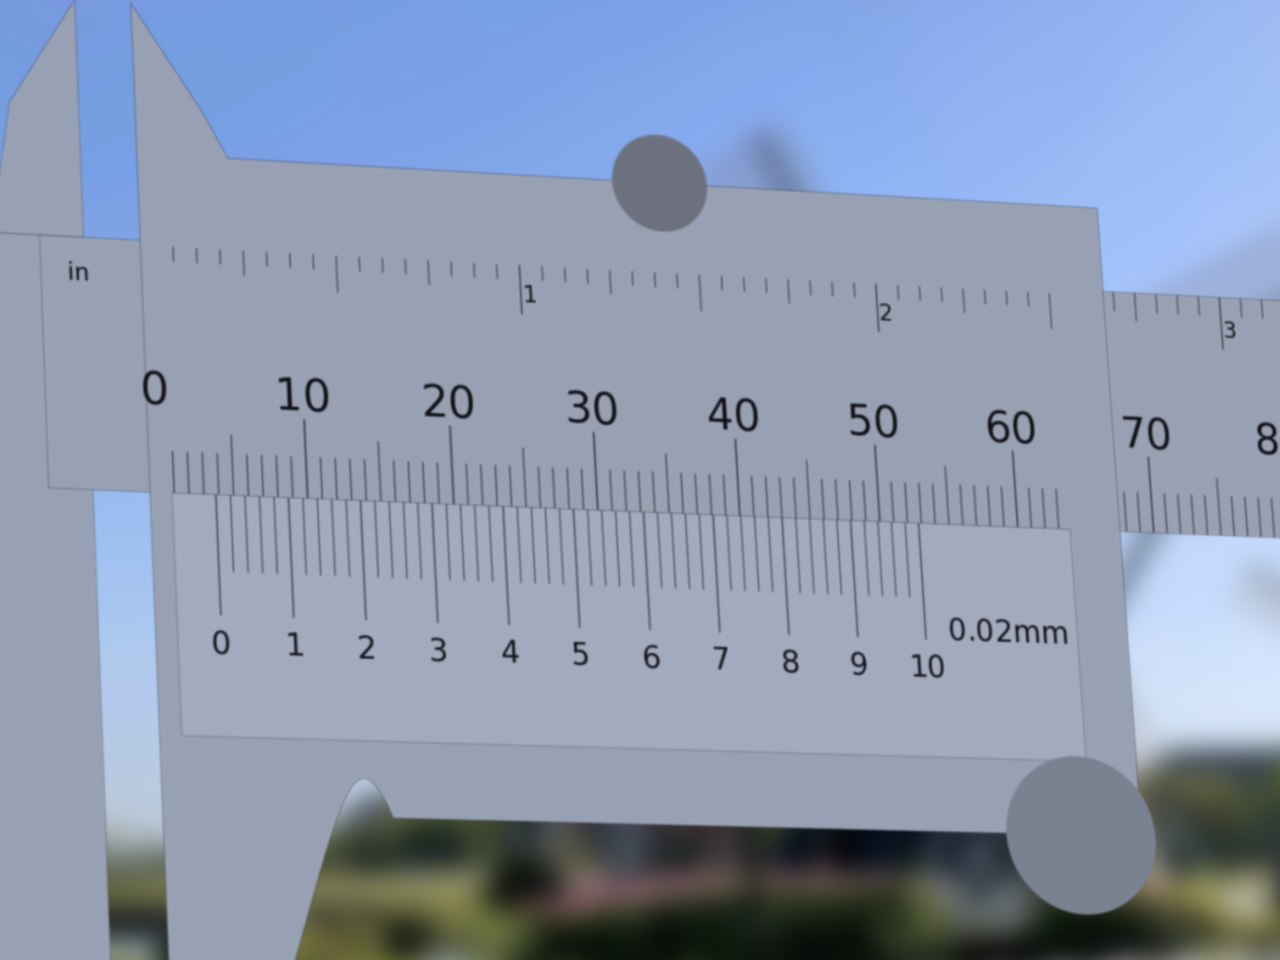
value=3.8 unit=mm
